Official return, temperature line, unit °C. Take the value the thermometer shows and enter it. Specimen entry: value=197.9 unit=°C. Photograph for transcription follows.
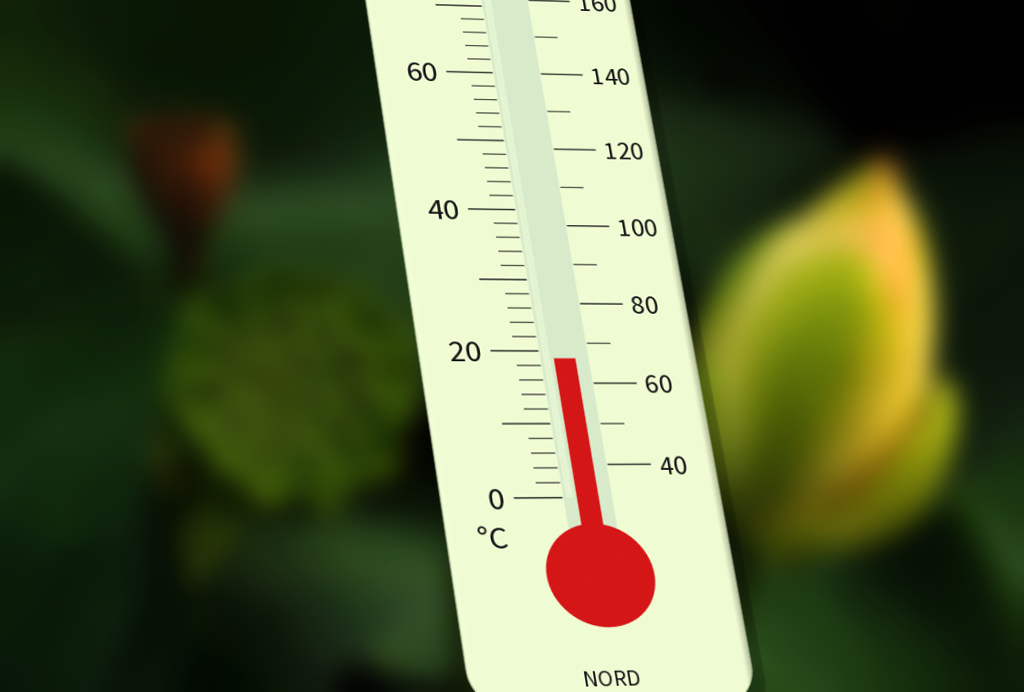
value=19 unit=°C
